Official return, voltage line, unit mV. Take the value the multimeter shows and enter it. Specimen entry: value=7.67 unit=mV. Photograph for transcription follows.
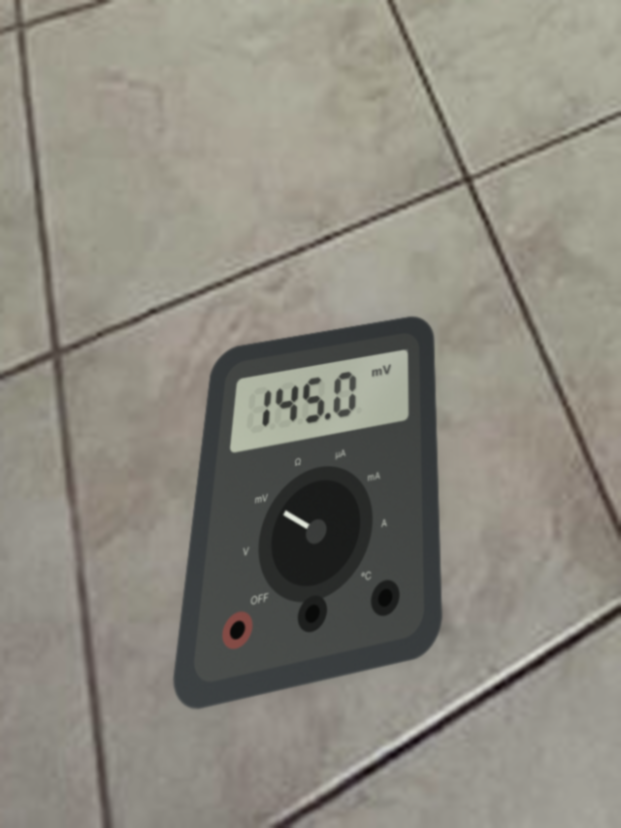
value=145.0 unit=mV
